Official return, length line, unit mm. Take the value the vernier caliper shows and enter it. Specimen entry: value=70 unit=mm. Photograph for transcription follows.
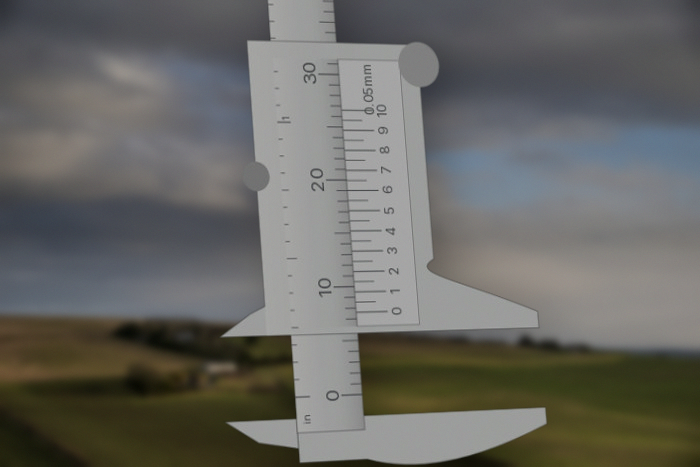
value=7.6 unit=mm
